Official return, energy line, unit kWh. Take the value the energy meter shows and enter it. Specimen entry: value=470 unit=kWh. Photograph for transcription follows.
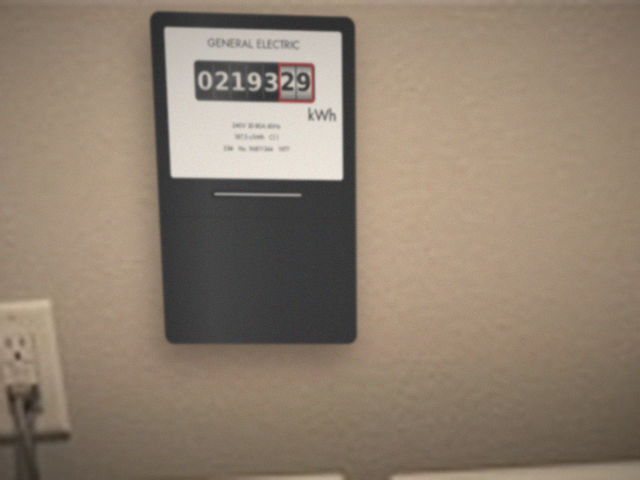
value=2193.29 unit=kWh
